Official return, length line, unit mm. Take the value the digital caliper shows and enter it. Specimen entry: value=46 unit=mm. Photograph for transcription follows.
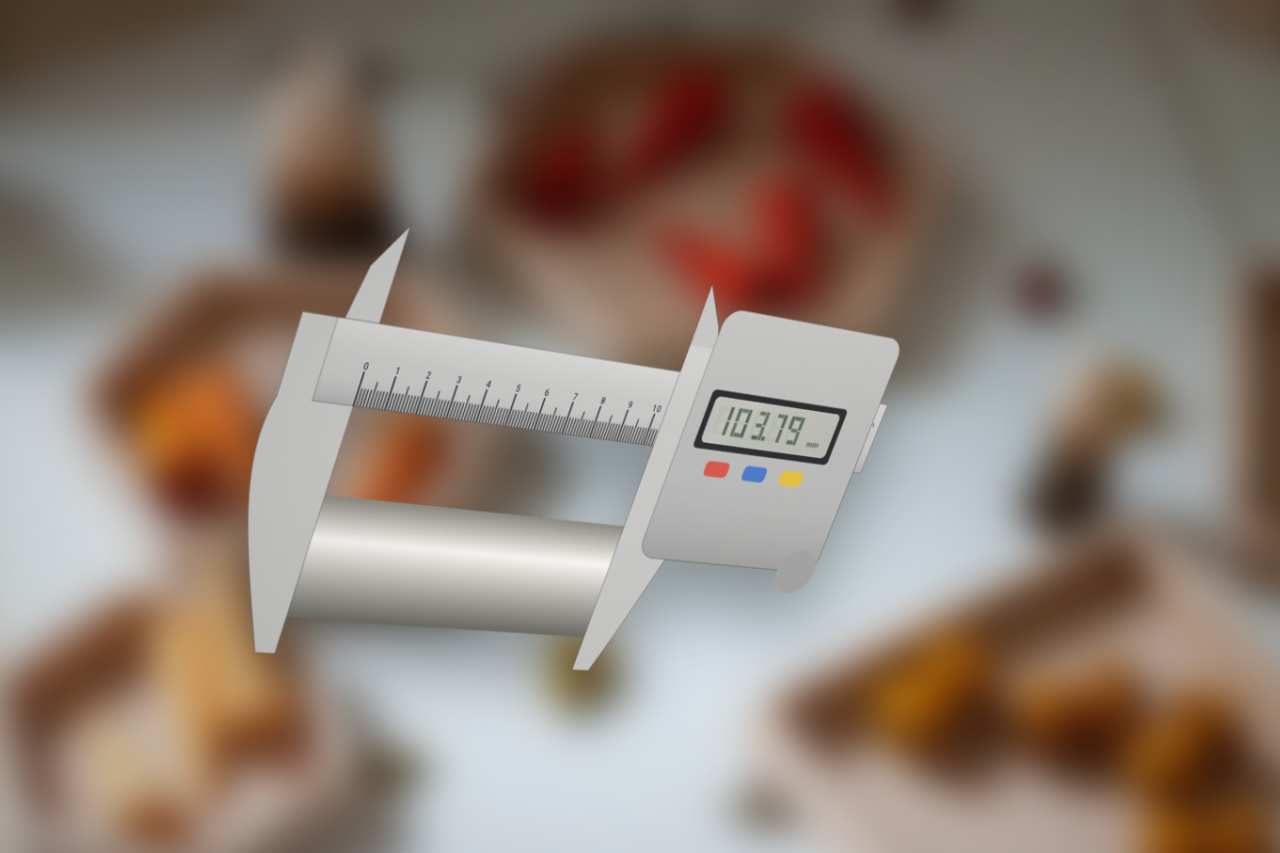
value=103.79 unit=mm
